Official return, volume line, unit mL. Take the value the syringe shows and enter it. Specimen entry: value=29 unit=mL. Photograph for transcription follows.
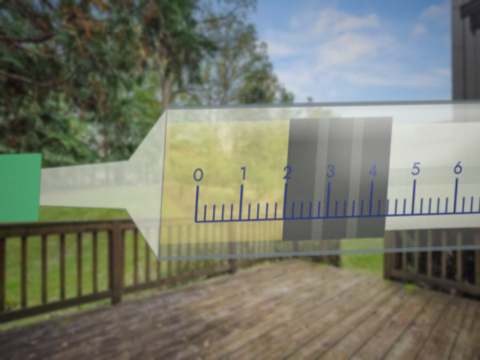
value=2 unit=mL
